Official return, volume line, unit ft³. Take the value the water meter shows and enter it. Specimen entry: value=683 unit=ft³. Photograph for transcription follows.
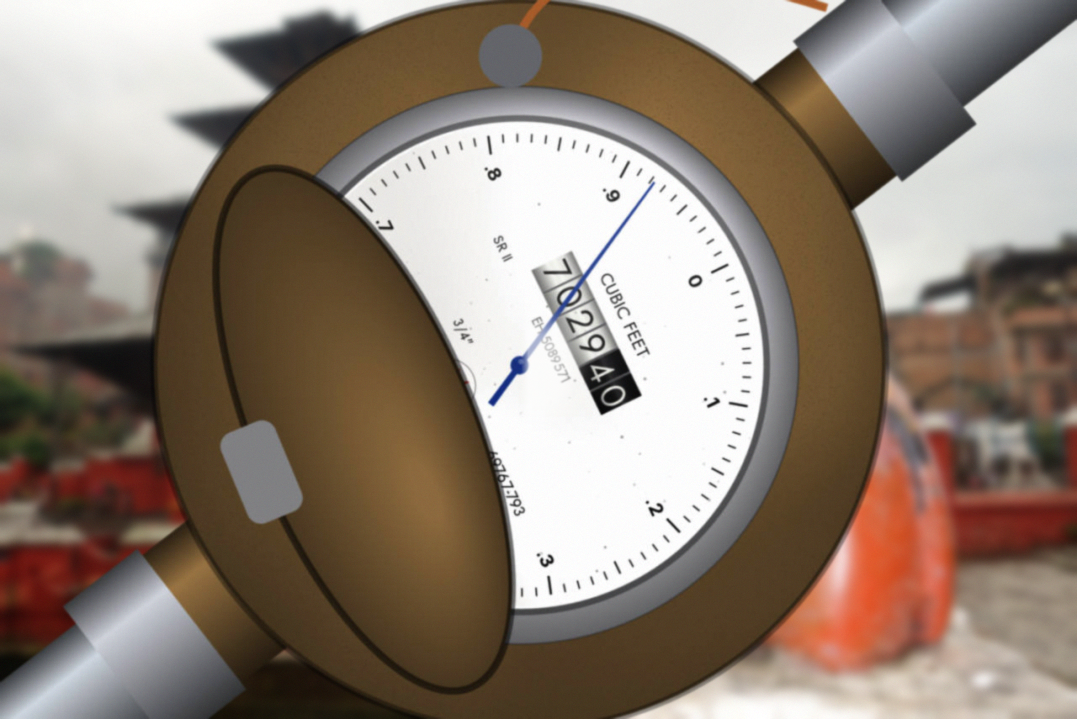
value=702939.92 unit=ft³
